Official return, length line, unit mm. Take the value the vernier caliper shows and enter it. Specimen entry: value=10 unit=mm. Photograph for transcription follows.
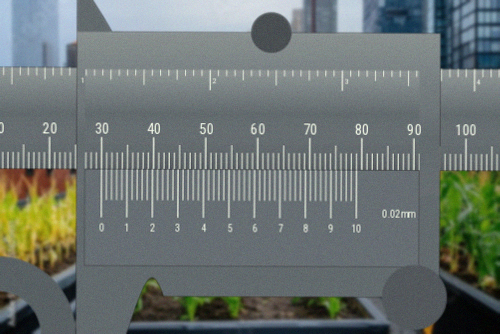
value=30.0 unit=mm
